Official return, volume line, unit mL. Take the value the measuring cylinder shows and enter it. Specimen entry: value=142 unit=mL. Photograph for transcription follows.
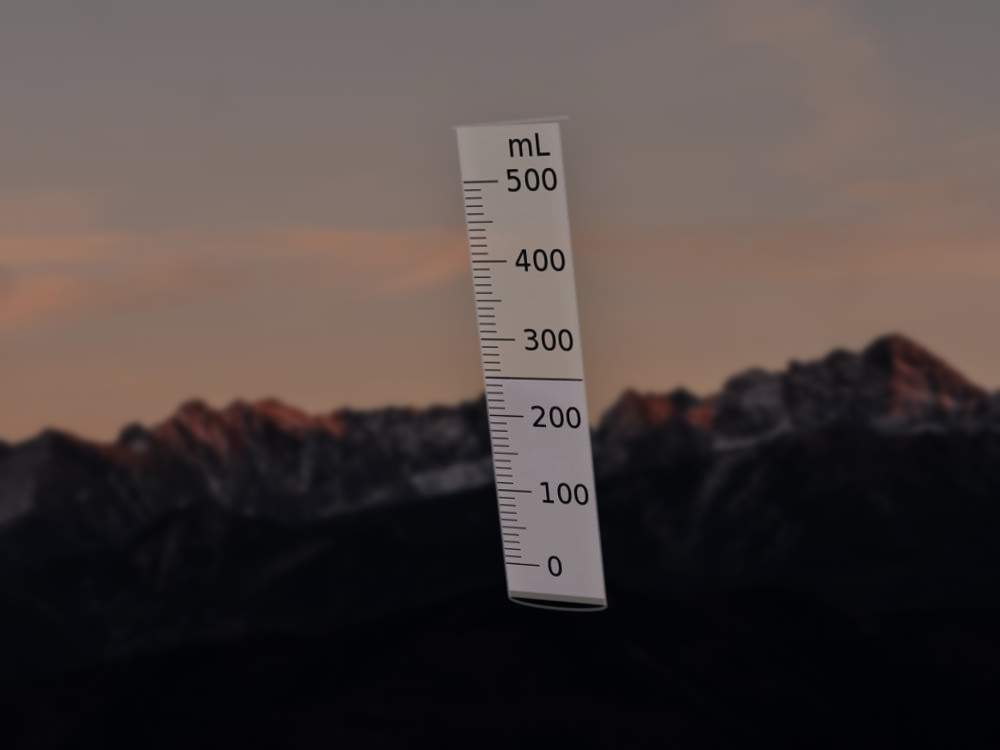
value=250 unit=mL
